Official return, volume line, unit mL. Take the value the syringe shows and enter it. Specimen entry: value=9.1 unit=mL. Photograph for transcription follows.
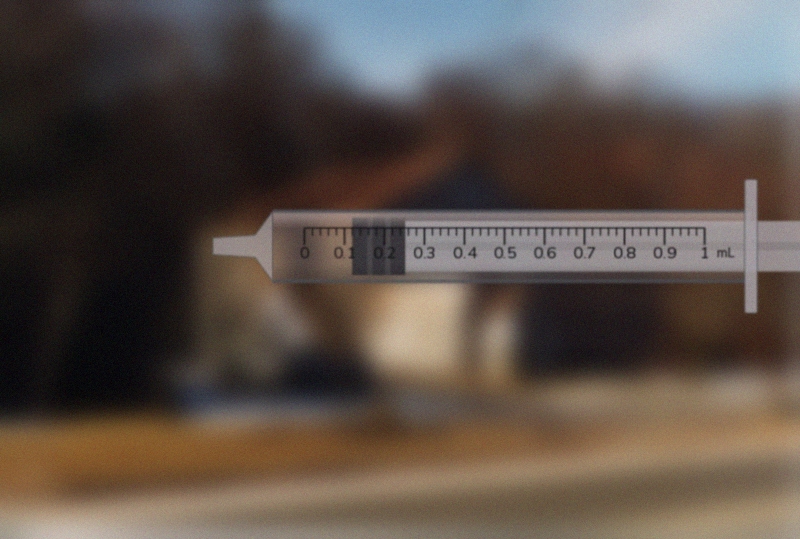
value=0.12 unit=mL
